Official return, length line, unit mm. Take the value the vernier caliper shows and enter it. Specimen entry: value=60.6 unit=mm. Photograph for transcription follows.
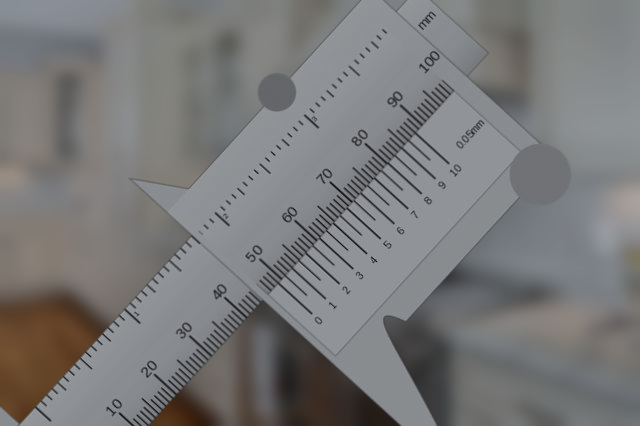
value=49.0 unit=mm
